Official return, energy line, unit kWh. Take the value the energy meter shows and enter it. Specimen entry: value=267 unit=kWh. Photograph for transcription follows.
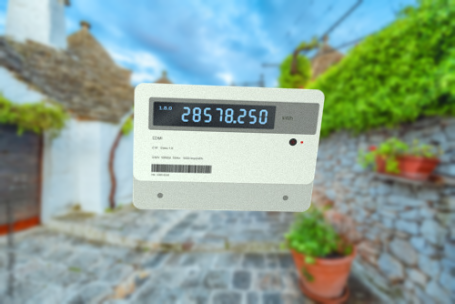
value=28578.250 unit=kWh
